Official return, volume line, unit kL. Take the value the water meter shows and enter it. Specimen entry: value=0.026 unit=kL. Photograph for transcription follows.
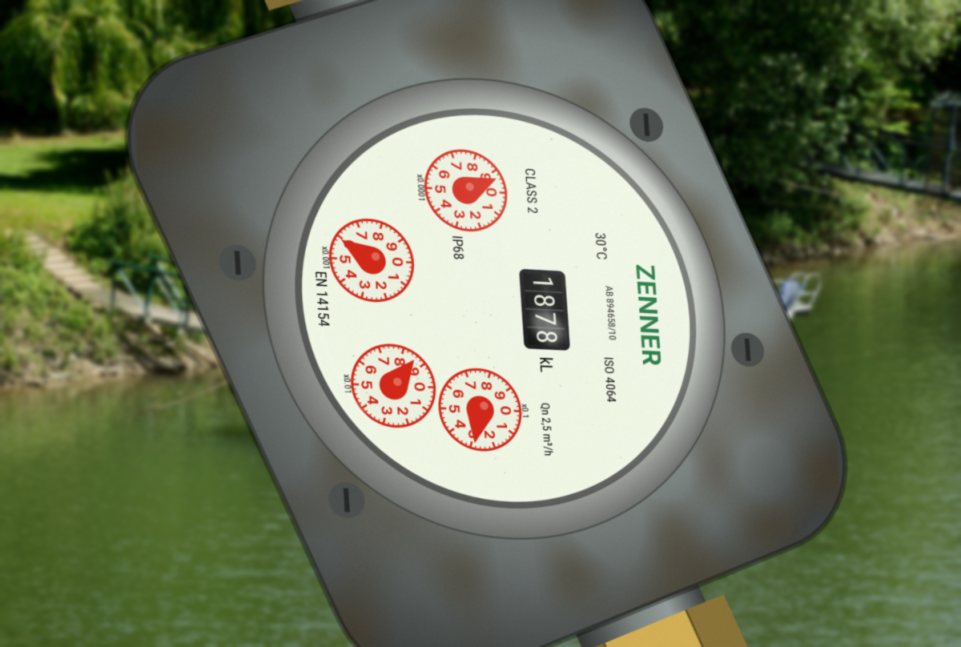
value=1878.2859 unit=kL
